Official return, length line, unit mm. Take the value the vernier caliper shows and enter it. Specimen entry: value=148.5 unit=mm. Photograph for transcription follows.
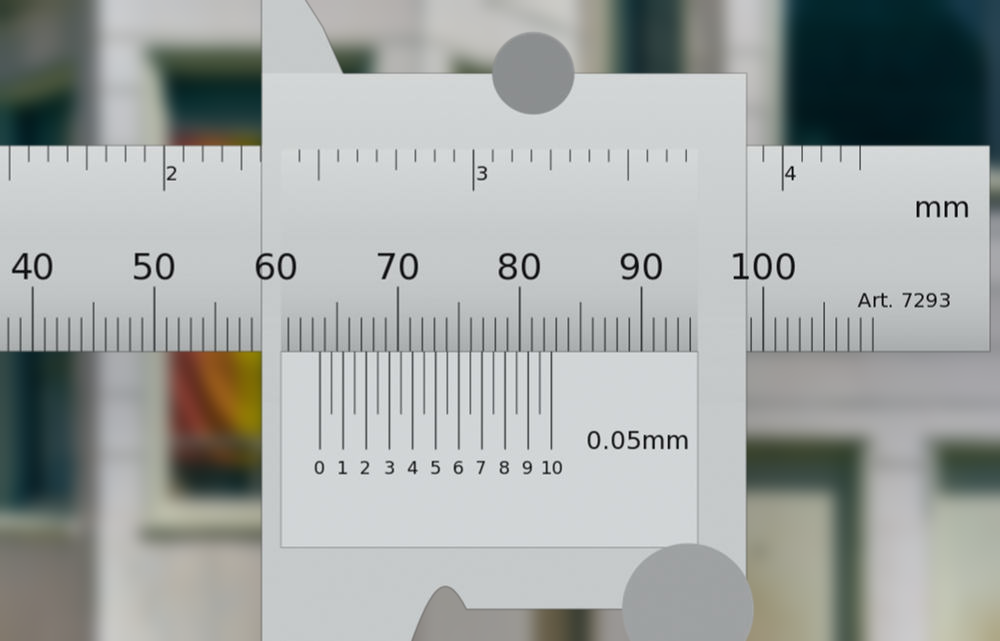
value=63.6 unit=mm
